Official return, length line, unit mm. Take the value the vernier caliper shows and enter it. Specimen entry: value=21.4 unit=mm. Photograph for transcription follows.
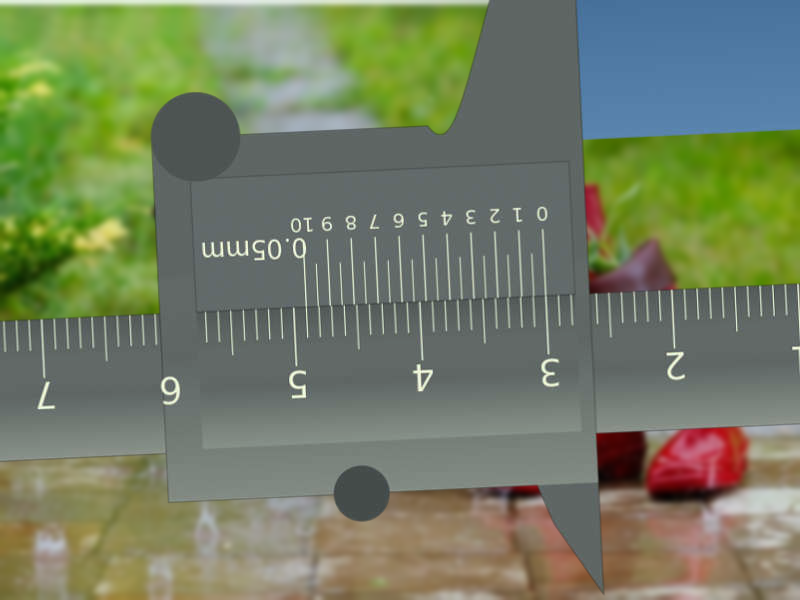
value=30.0 unit=mm
